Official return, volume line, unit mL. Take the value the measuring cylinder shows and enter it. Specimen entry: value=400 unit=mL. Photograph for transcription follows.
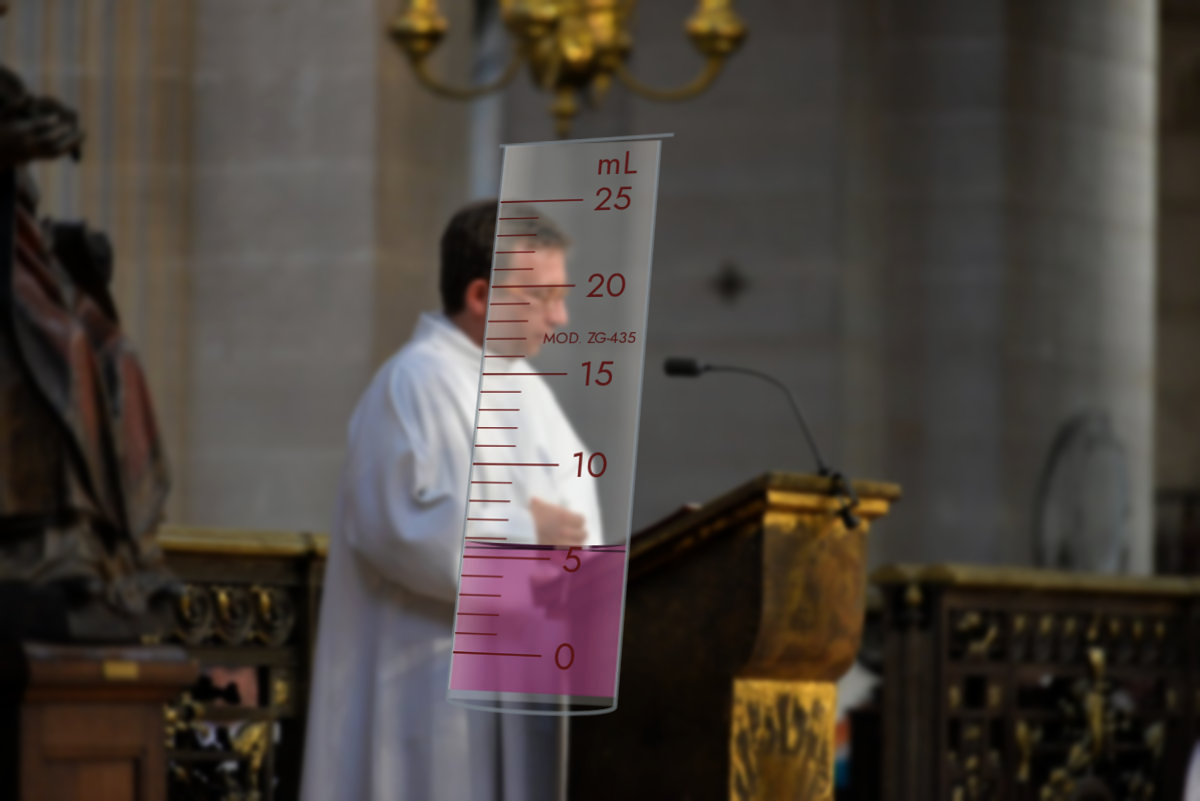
value=5.5 unit=mL
